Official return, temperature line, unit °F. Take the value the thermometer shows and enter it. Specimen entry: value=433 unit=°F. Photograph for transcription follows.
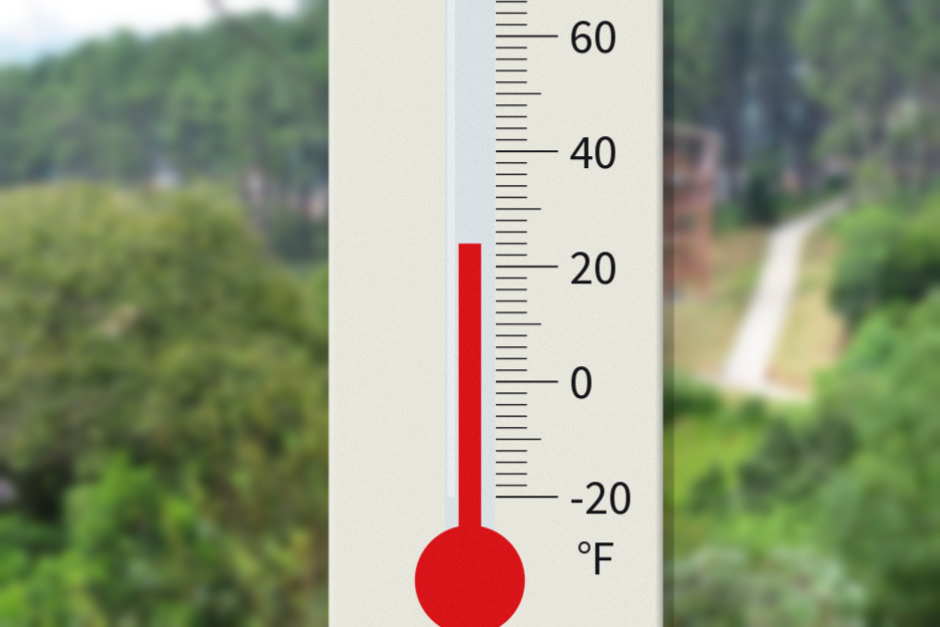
value=24 unit=°F
